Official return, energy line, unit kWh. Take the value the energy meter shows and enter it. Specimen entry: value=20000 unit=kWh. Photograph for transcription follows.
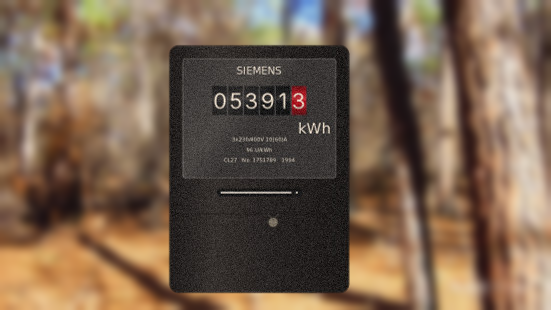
value=5391.3 unit=kWh
